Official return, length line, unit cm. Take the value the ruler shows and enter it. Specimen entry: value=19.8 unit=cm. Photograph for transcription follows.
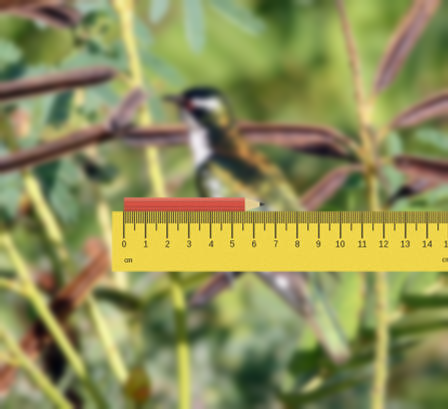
value=6.5 unit=cm
